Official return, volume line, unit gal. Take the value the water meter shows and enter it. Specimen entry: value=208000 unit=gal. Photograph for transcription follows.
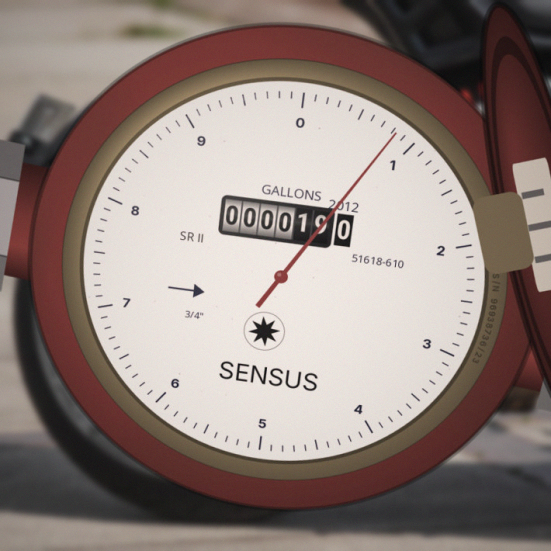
value=190.8 unit=gal
